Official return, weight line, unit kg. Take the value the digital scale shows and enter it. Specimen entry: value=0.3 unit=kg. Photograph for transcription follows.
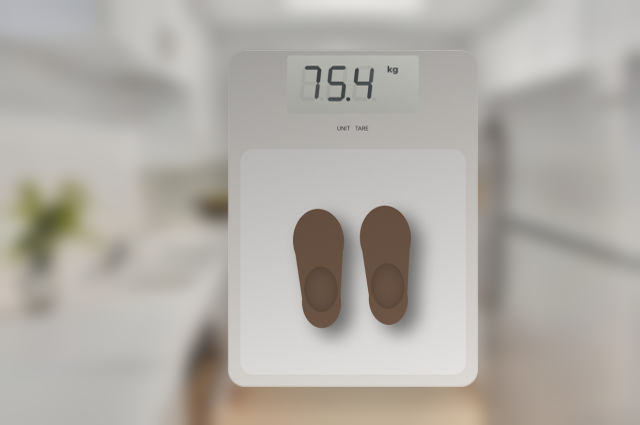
value=75.4 unit=kg
